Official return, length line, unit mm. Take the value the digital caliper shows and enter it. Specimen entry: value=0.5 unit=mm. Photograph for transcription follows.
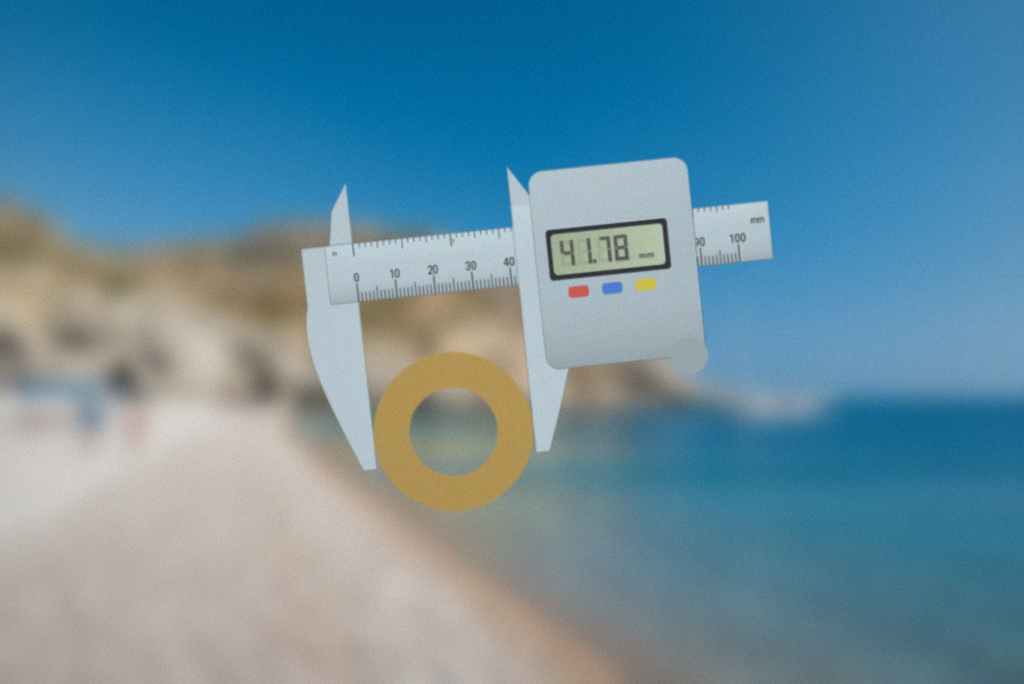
value=41.78 unit=mm
